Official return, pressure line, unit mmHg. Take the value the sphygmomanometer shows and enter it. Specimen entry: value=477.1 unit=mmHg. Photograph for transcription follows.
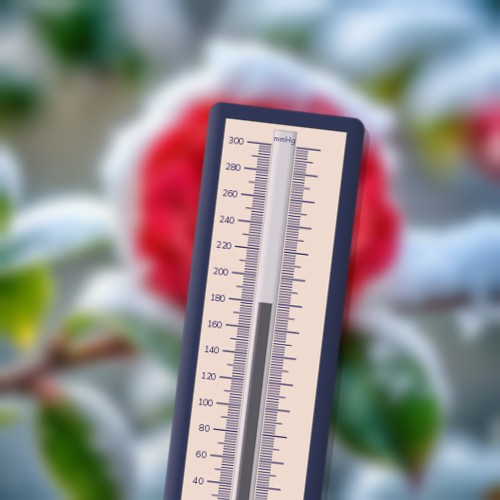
value=180 unit=mmHg
